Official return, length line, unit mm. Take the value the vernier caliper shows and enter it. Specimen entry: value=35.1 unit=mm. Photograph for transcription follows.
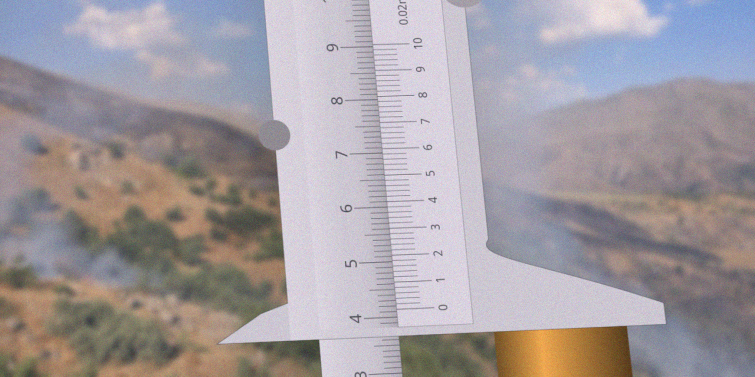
value=41.4 unit=mm
